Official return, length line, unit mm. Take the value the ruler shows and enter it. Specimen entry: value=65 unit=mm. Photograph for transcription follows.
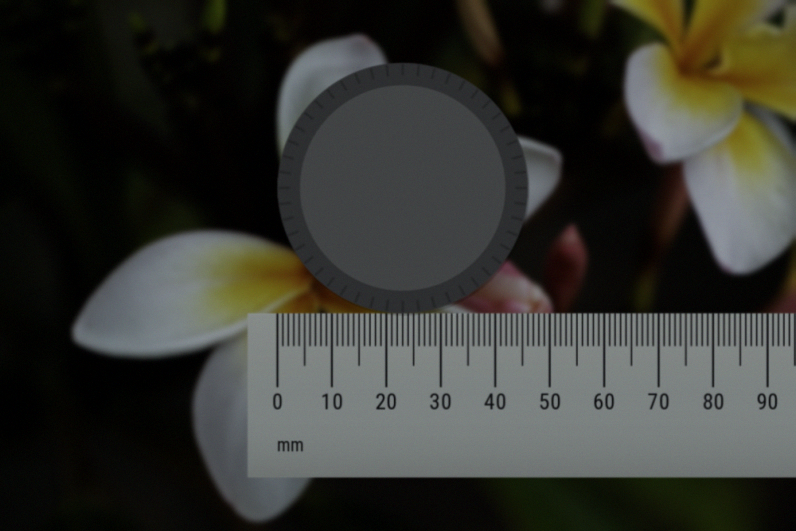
value=46 unit=mm
